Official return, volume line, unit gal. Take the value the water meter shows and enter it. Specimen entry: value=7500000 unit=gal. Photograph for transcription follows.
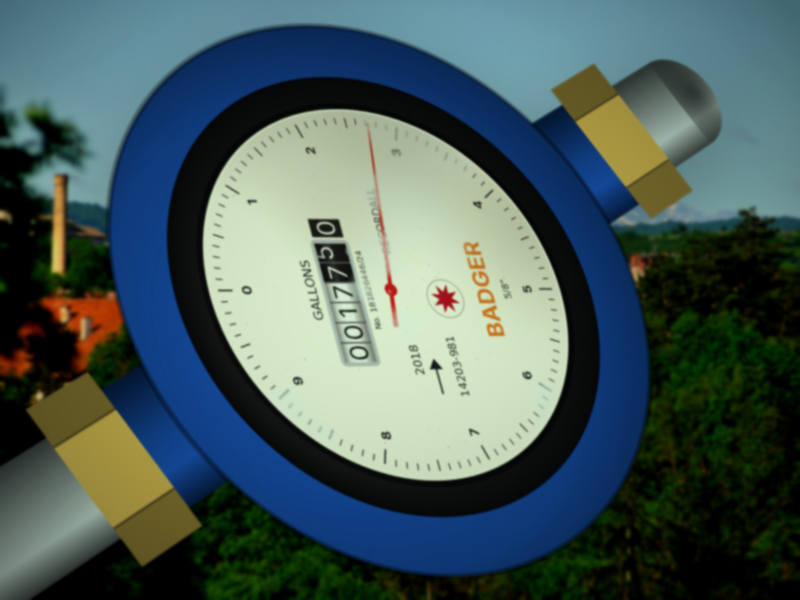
value=17752.7 unit=gal
